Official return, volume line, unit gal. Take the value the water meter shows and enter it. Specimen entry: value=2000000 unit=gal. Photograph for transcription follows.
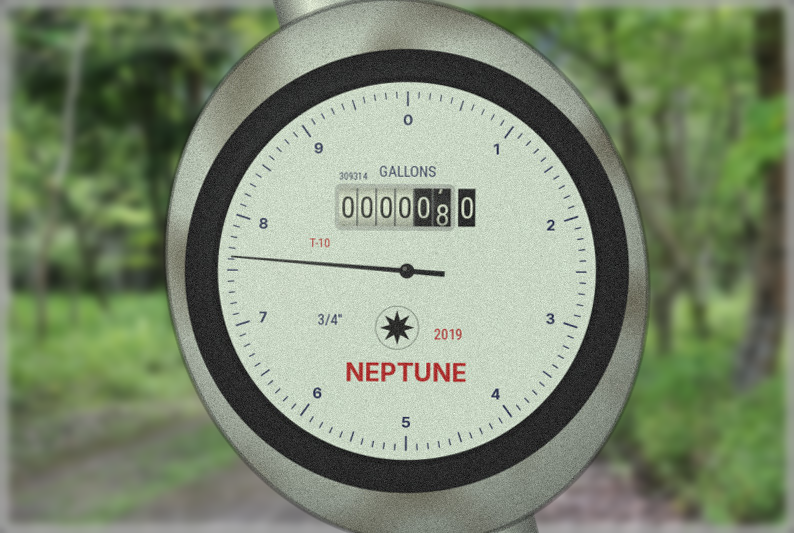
value=77.6 unit=gal
